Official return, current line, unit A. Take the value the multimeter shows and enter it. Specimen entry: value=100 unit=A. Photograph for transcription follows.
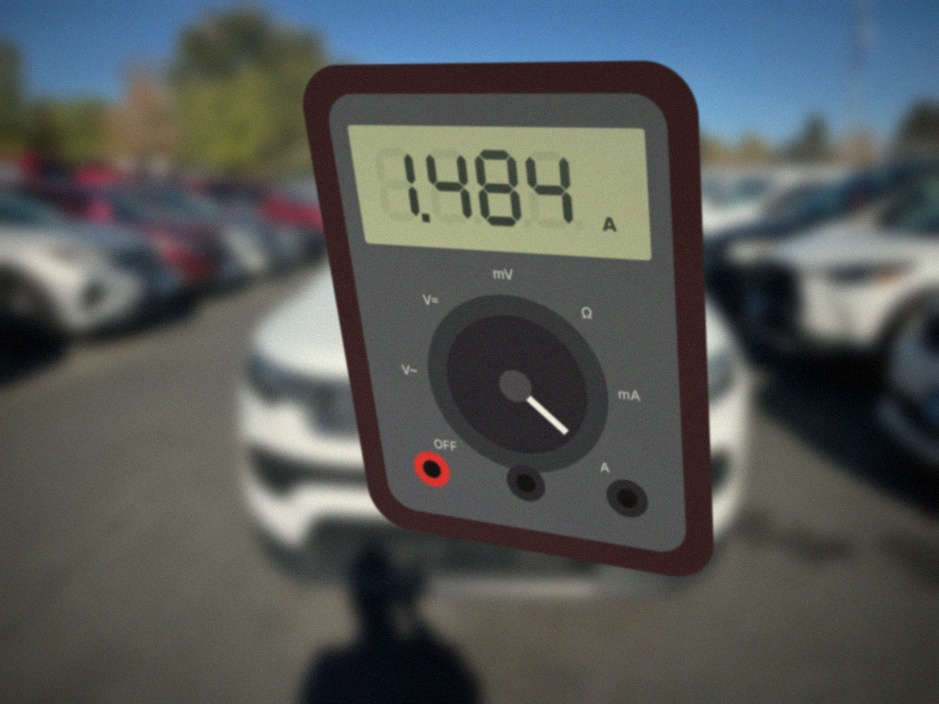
value=1.484 unit=A
